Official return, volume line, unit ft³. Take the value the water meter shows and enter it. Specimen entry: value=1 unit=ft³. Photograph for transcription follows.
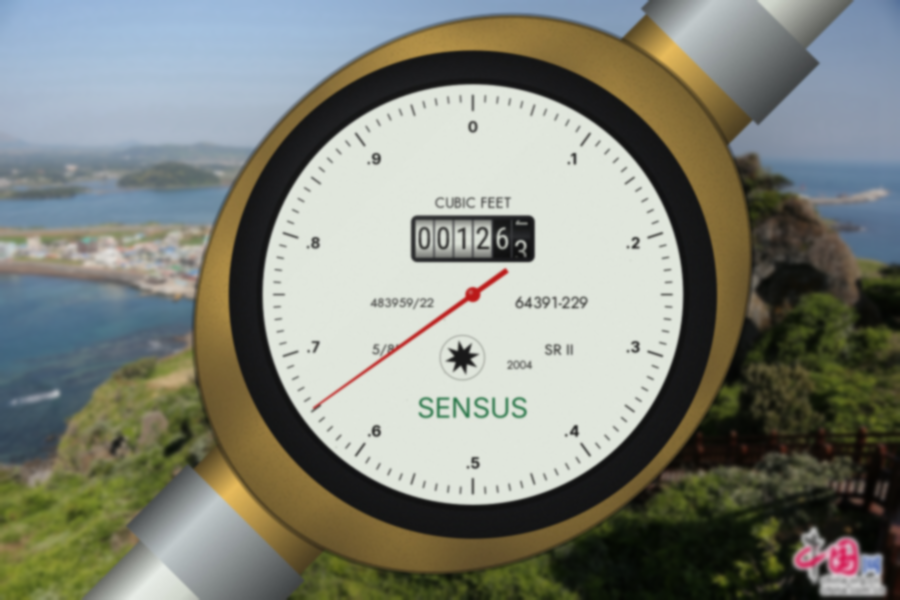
value=1262.65 unit=ft³
